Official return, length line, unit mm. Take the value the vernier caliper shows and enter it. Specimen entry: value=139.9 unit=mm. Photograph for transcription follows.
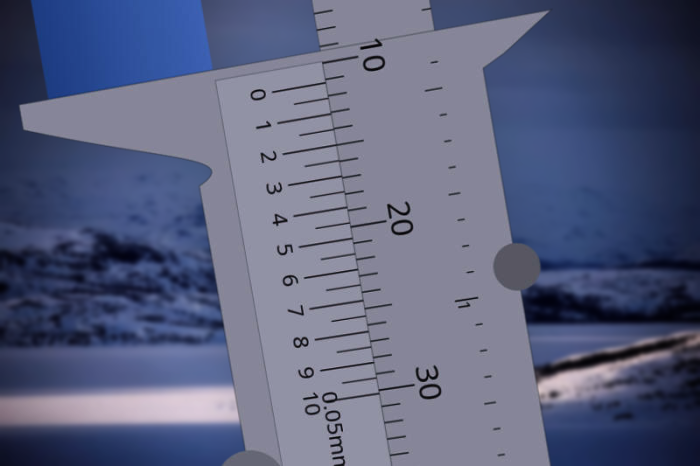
value=11.2 unit=mm
